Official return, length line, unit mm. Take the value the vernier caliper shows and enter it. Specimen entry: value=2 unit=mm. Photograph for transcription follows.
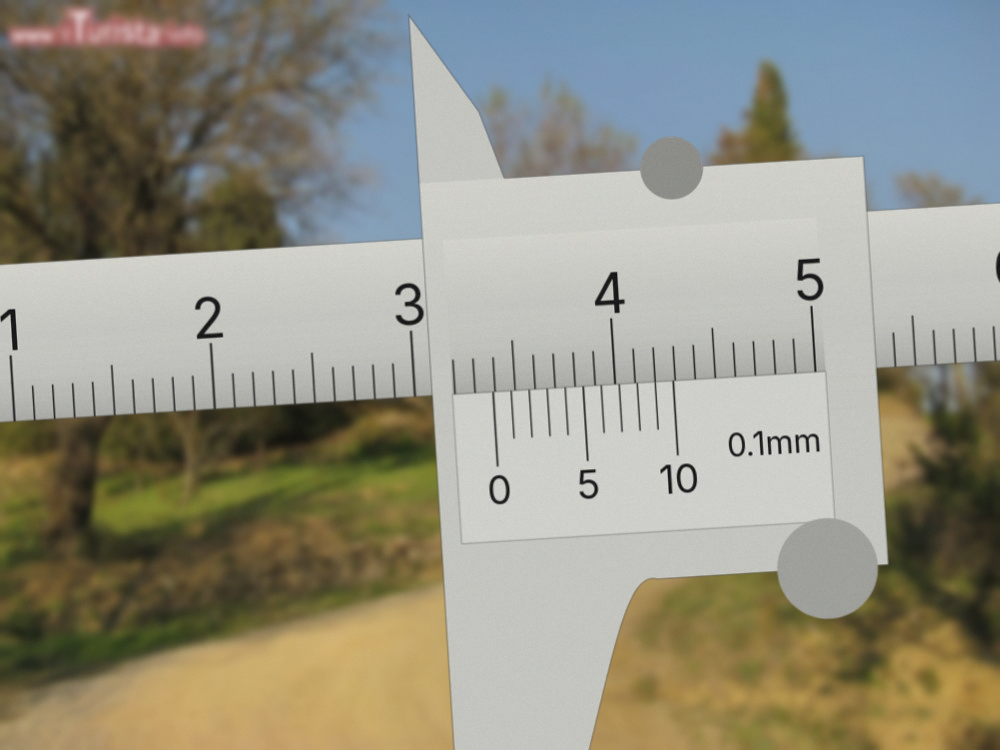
value=33.9 unit=mm
